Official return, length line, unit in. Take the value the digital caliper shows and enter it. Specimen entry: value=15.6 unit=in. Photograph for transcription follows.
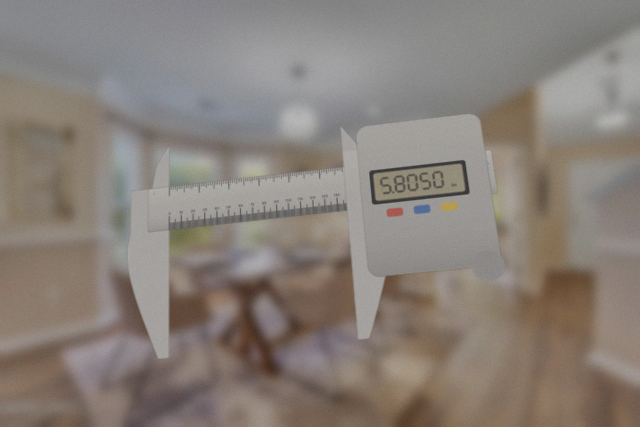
value=5.8050 unit=in
